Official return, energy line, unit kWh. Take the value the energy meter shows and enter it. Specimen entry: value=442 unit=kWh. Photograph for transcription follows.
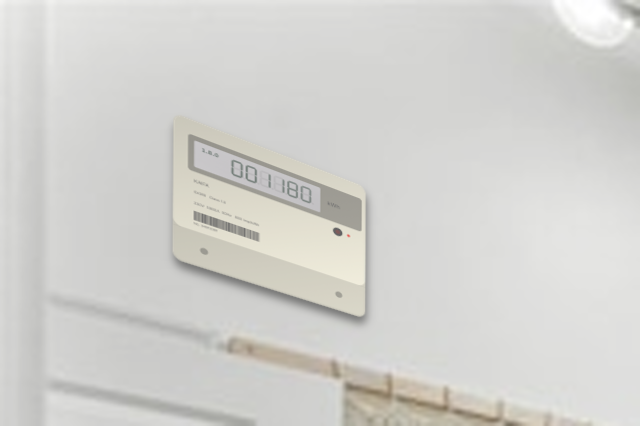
value=1180 unit=kWh
